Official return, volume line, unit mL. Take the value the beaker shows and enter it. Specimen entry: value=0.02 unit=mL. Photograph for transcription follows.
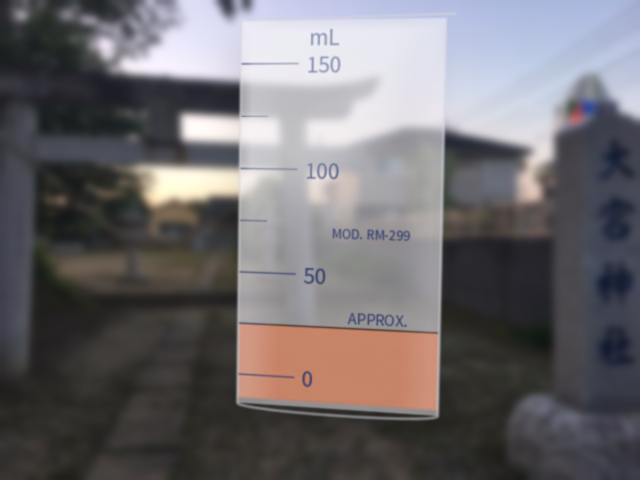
value=25 unit=mL
